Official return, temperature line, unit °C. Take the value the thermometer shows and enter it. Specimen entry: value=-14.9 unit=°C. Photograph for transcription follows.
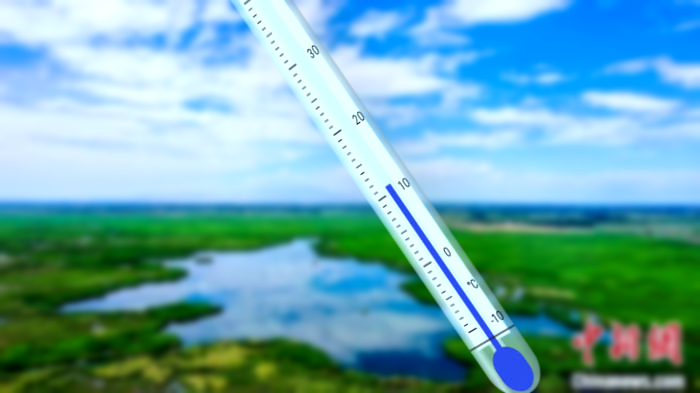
value=11 unit=°C
